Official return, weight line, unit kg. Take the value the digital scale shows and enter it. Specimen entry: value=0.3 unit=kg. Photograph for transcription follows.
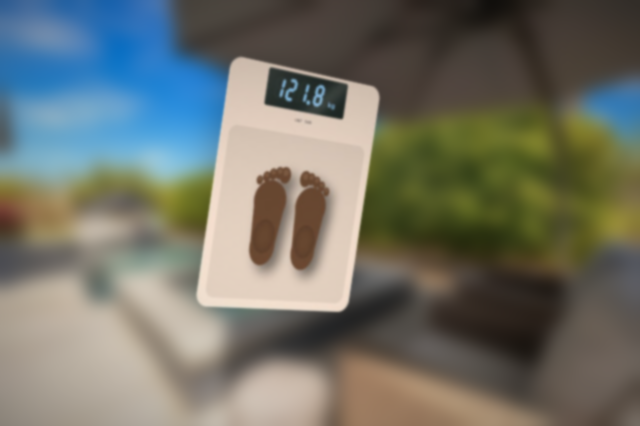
value=121.8 unit=kg
